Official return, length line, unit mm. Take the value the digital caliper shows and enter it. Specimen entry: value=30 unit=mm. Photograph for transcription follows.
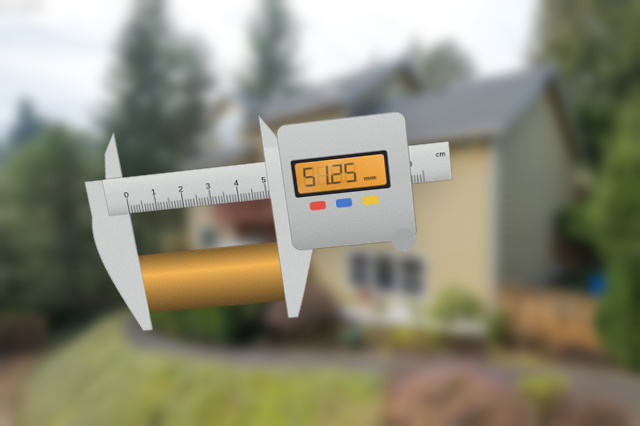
value=51.25 unit=mm
